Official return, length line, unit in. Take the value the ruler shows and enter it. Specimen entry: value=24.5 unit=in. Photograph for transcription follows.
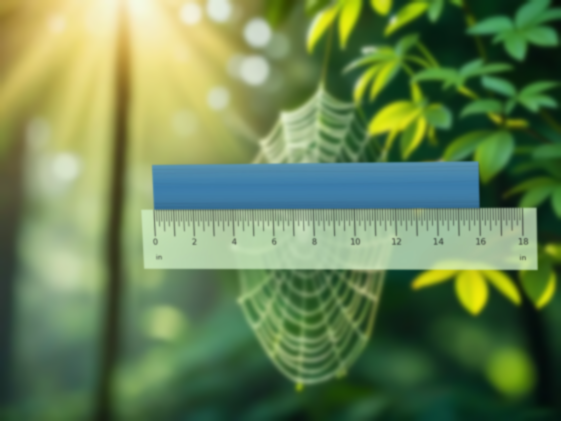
value=16 unit=in
